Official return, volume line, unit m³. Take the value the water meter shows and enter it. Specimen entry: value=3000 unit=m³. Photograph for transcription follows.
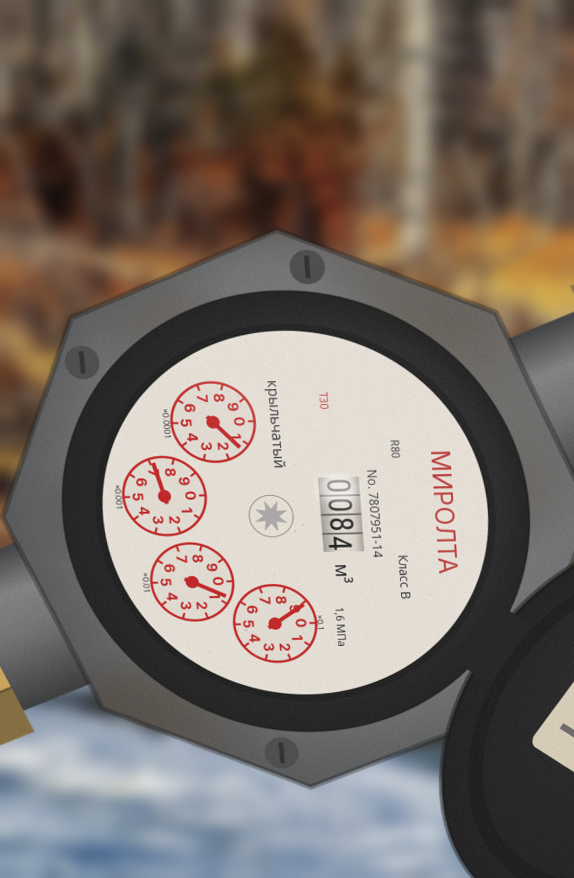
value=83.9071 unit=m³
